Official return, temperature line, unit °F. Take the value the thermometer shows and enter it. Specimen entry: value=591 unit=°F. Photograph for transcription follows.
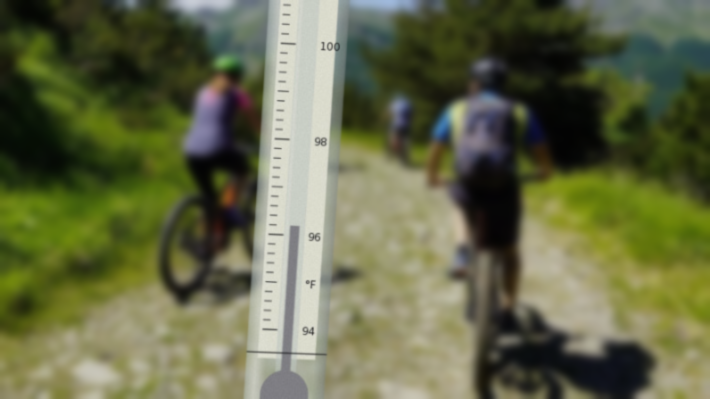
value=96.2 unit=°F
